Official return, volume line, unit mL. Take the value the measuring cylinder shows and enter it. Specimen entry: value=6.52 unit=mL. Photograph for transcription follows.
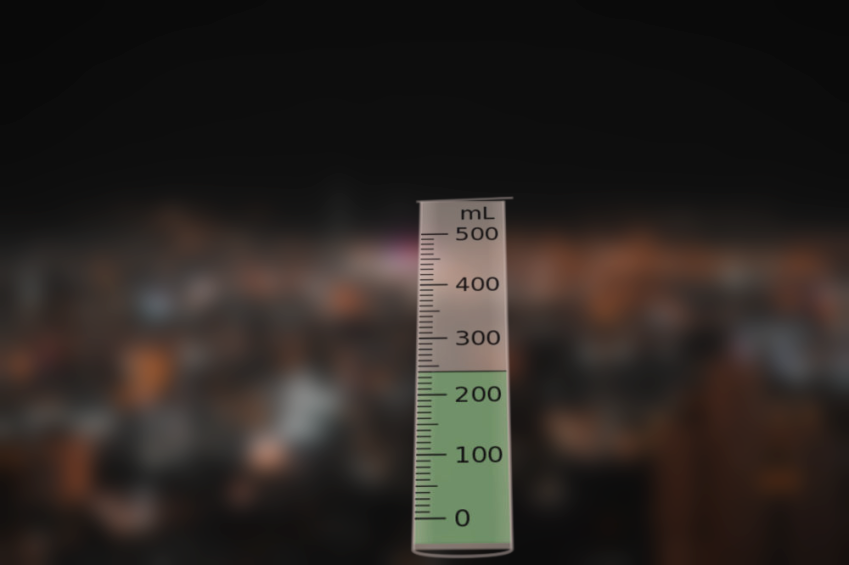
value=240 unit=mL
